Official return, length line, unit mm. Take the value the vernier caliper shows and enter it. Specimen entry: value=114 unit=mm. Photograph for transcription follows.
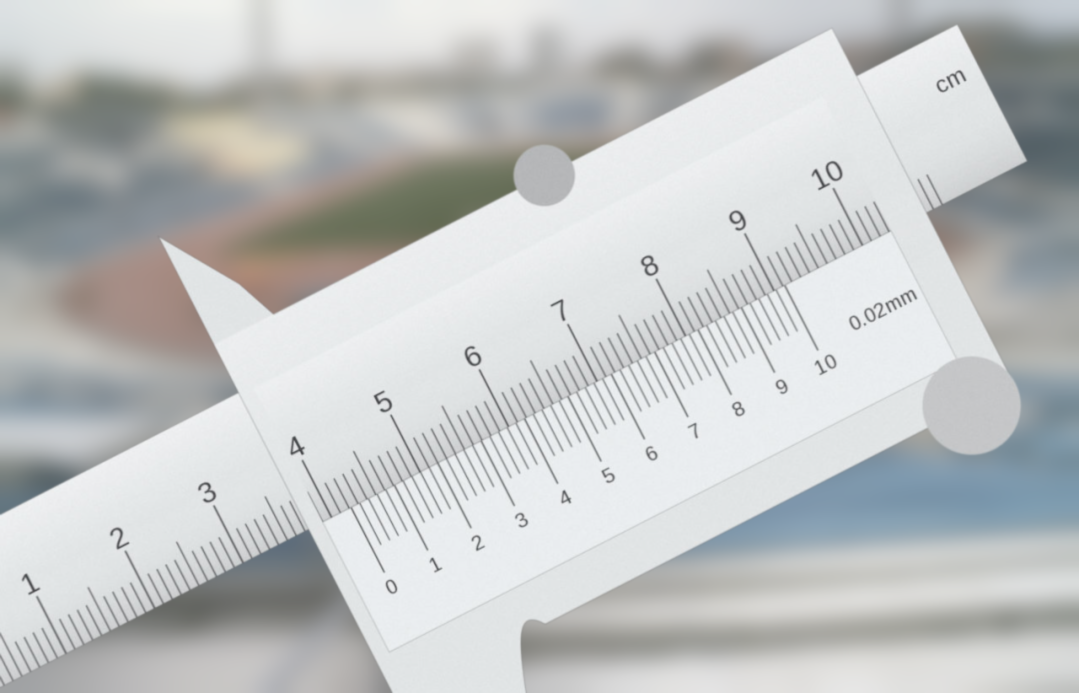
value=42.2 unit=mm
